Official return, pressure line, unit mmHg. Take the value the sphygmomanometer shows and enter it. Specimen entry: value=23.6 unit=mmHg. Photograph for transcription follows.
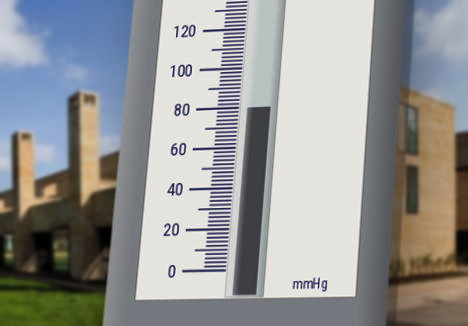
value=80 unit=mmHg
